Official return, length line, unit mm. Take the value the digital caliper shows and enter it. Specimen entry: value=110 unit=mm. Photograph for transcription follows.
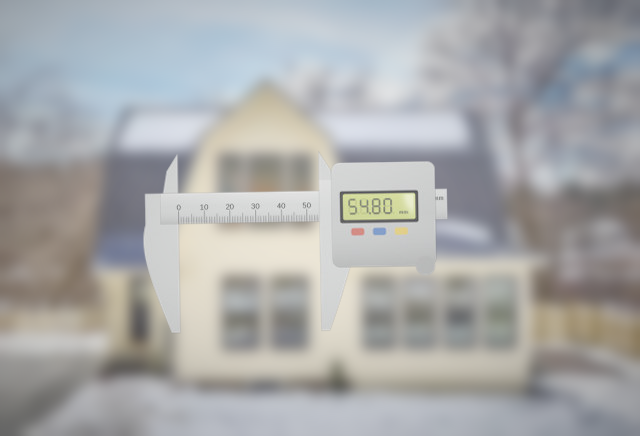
value=54.80 unit=mm
